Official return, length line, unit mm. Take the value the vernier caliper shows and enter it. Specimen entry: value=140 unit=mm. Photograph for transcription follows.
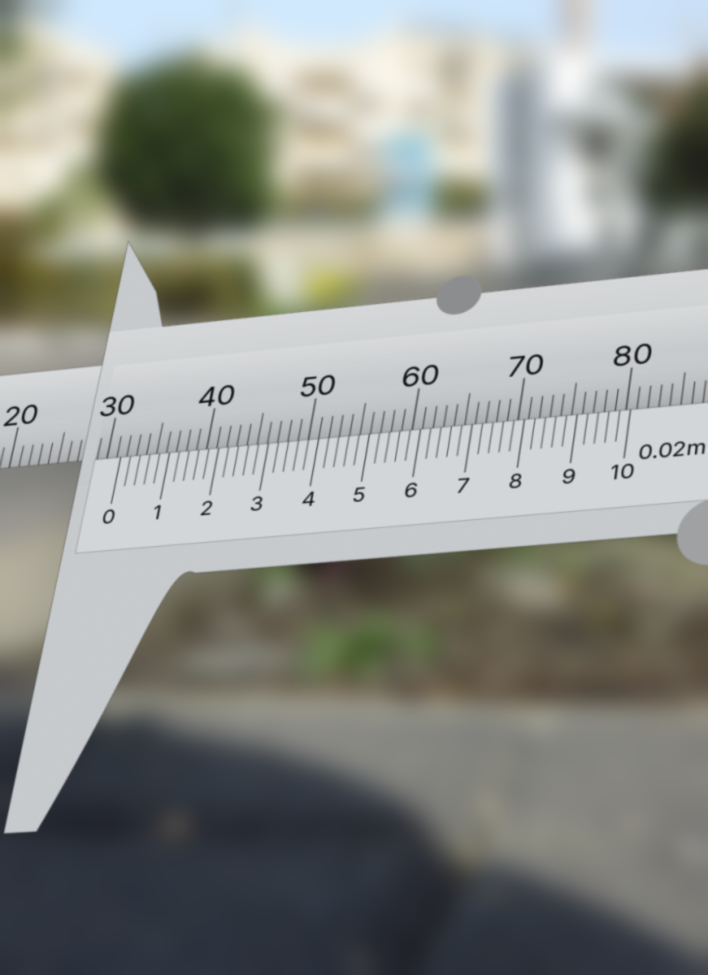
value=31.4 unit=mm
